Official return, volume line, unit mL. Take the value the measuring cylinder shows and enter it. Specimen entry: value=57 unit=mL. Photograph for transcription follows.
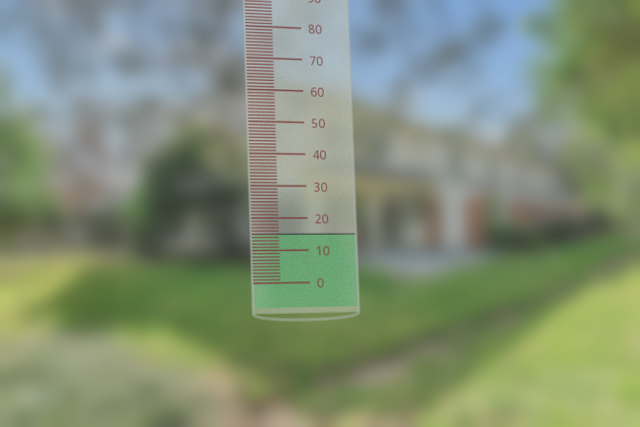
value=15 unit=mL
